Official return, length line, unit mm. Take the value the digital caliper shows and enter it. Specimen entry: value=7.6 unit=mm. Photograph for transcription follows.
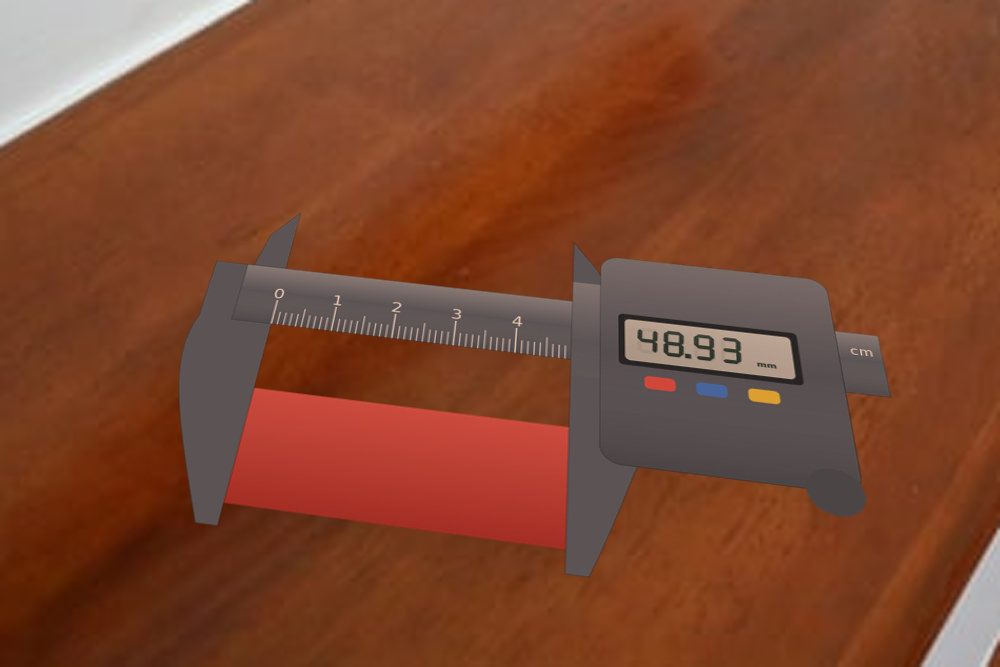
value=48.93 unit=mm
